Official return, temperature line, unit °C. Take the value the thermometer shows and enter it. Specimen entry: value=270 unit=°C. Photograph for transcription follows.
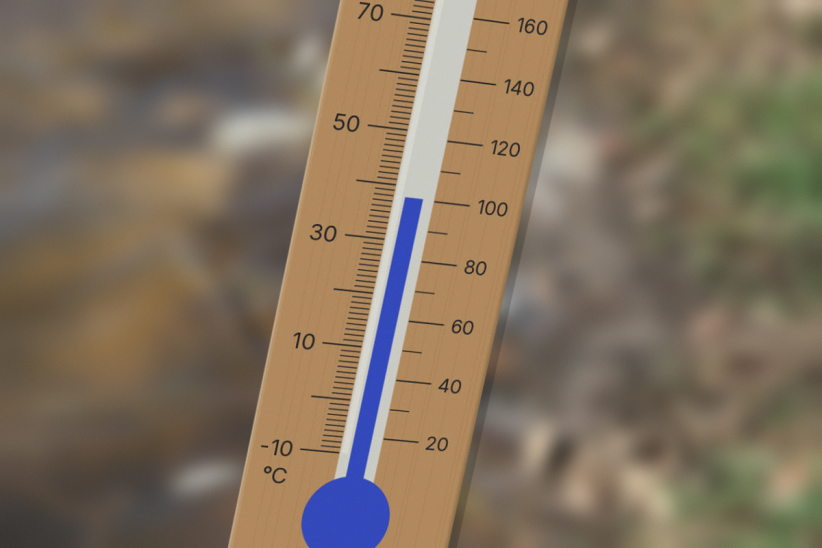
value=38 unit=°C
